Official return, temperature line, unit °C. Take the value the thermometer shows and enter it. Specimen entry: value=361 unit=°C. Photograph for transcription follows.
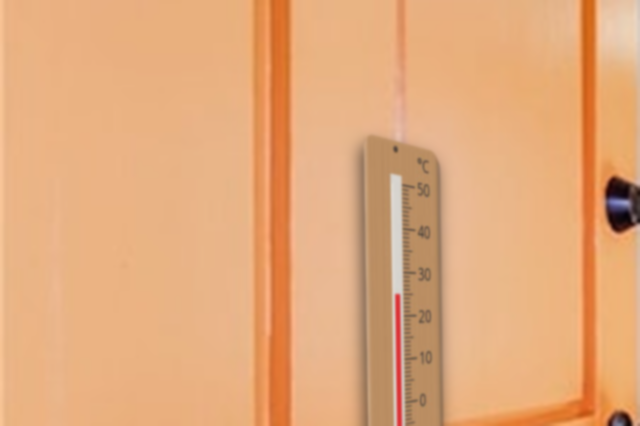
value=25 unit=°C
